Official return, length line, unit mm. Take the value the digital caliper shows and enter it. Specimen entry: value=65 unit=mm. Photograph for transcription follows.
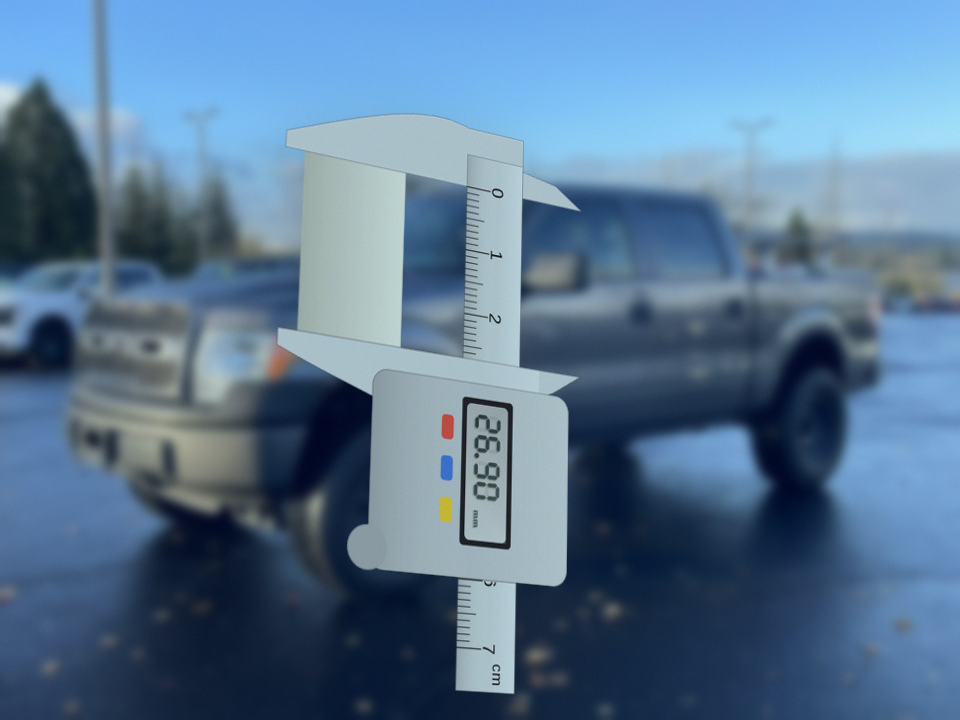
value=26.90 unit=mm
